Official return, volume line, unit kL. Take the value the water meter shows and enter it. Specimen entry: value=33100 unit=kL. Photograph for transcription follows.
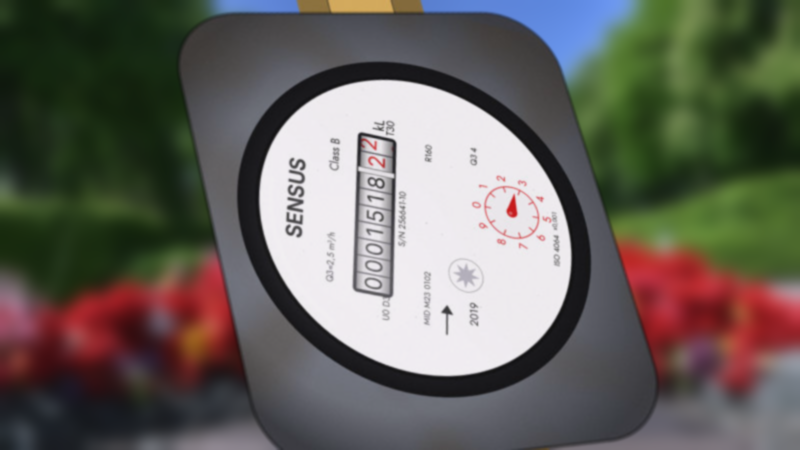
value=1518.222 unit=kL
